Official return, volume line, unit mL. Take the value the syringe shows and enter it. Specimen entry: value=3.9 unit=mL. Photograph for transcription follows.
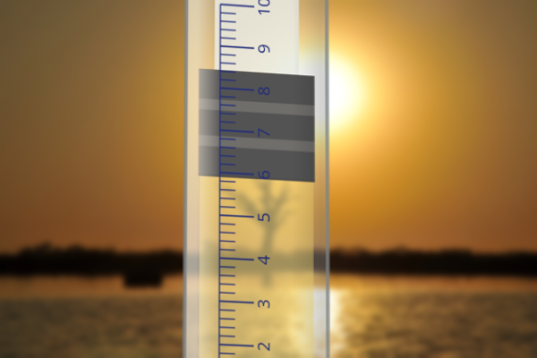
value=5.9 unit=mL
